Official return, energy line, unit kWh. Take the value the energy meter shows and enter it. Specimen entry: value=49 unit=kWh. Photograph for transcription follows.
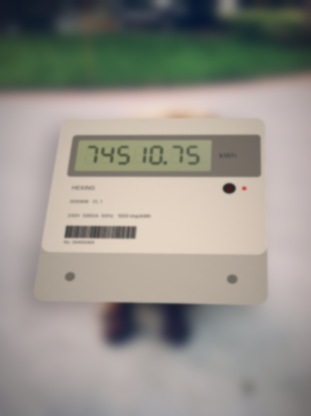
value=74510.75 unit=kWh
